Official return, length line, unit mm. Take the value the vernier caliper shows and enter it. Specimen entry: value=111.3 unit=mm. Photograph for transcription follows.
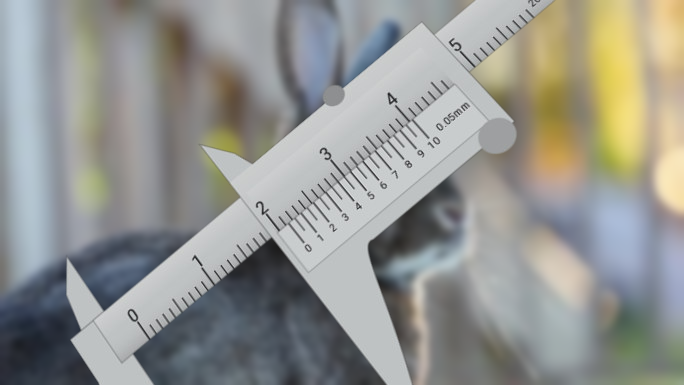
value=21.4 unit=mm
